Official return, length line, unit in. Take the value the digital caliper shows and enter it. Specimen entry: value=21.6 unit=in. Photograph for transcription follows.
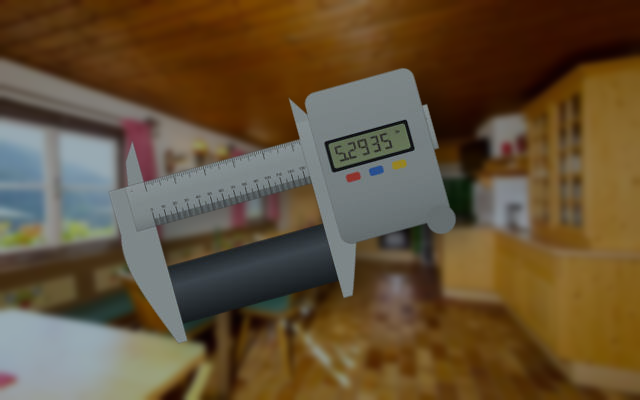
value=5.2935 unit=in
